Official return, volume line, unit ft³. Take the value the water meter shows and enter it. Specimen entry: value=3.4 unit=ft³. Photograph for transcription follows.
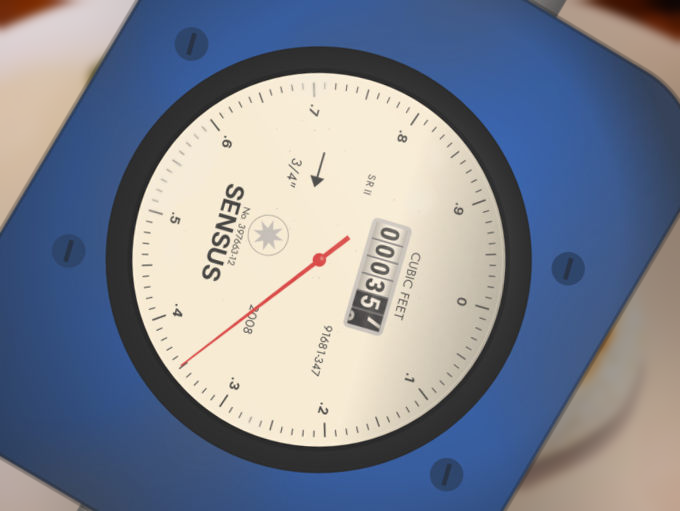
value=357.35 unit=ft³
